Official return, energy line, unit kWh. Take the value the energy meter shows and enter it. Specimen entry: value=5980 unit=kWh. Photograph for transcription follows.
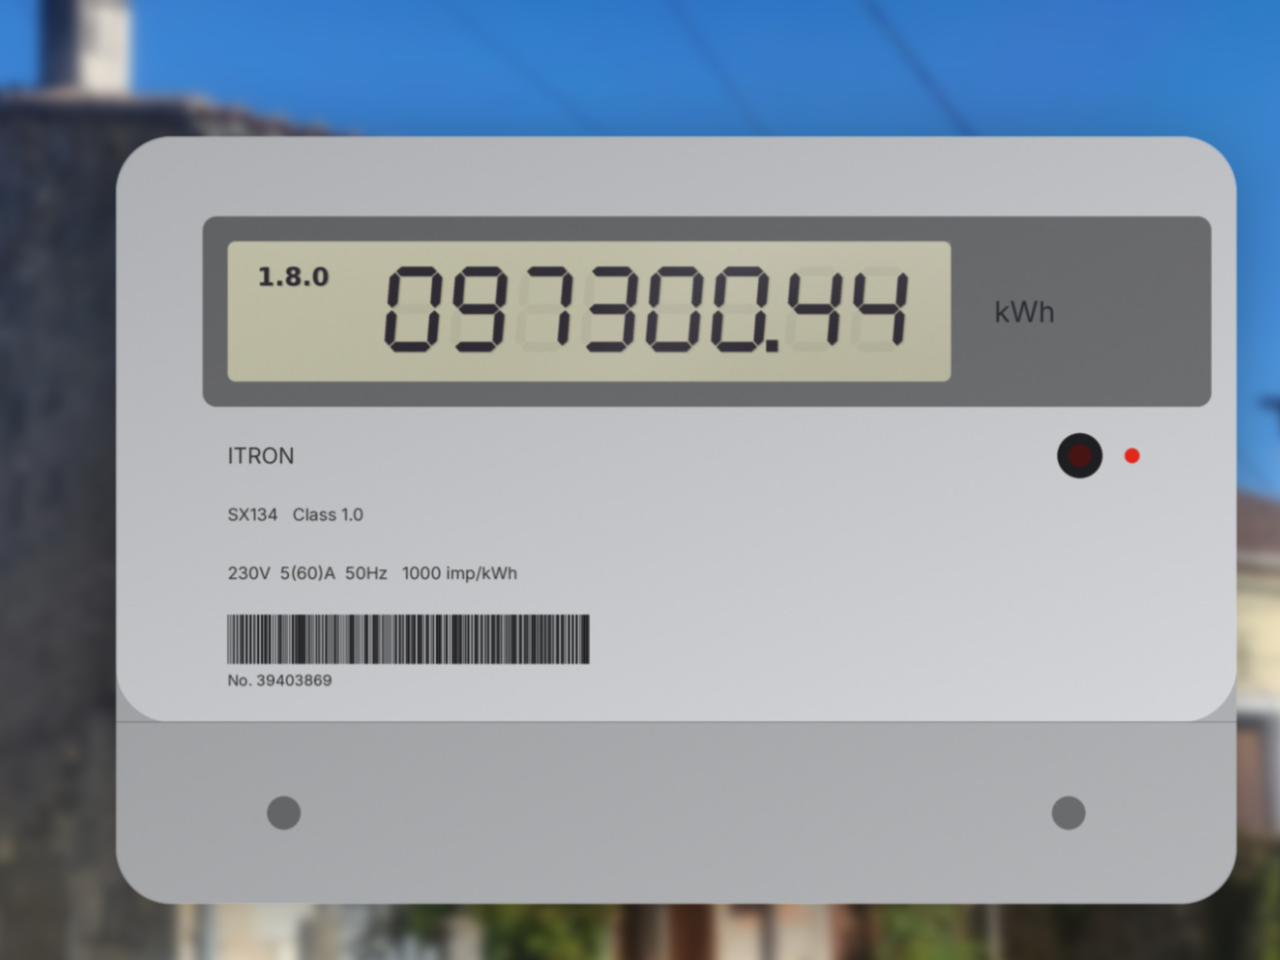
value=97300.44 unit=kWh
